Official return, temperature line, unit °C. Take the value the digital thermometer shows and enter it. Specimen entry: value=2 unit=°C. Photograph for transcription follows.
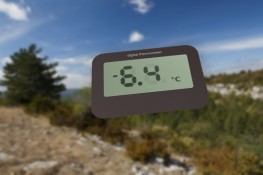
value=-6.4 unit=°C
